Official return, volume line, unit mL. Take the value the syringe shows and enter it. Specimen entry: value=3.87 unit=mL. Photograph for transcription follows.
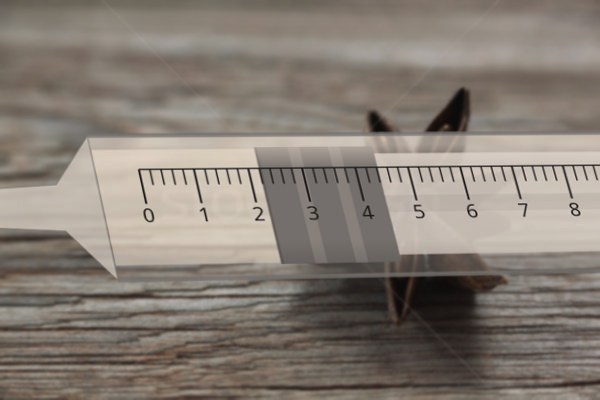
value=2.2 unit=mL
